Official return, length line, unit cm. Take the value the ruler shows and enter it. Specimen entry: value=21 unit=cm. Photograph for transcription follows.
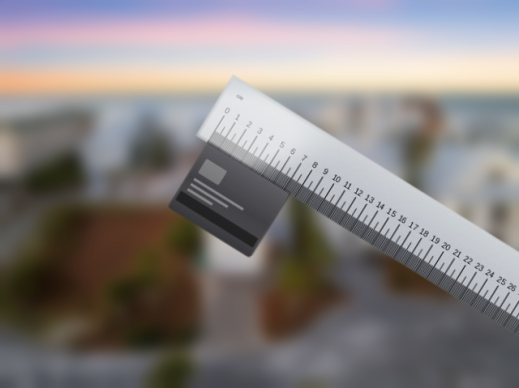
value=7.5 unit=cm
